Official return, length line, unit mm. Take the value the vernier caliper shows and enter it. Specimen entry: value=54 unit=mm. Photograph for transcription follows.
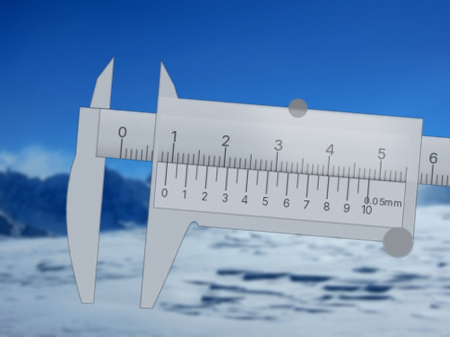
value=9.0 unit=mm
